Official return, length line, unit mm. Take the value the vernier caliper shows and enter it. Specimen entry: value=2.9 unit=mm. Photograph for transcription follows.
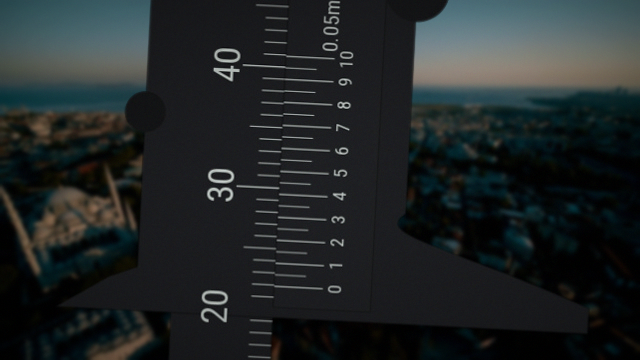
value=21.9 unit=mm
